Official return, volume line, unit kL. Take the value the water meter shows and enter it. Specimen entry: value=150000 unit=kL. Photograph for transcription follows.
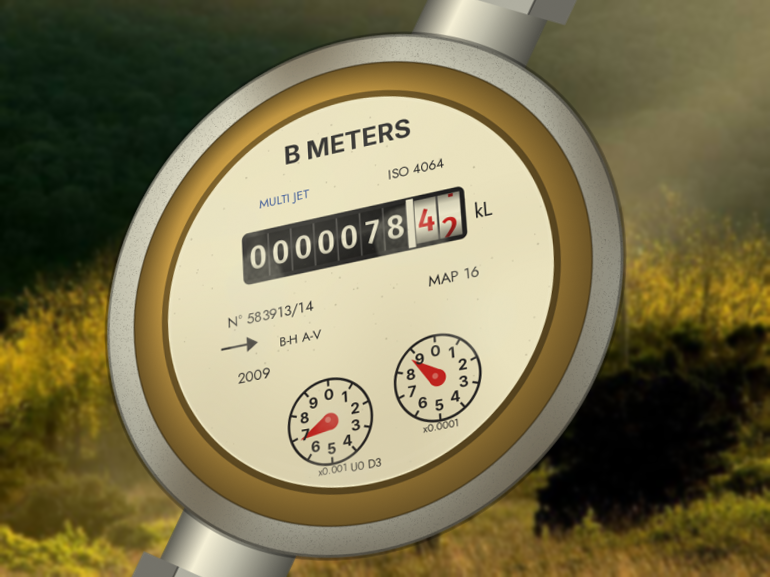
value=78.4168 unit=kL
